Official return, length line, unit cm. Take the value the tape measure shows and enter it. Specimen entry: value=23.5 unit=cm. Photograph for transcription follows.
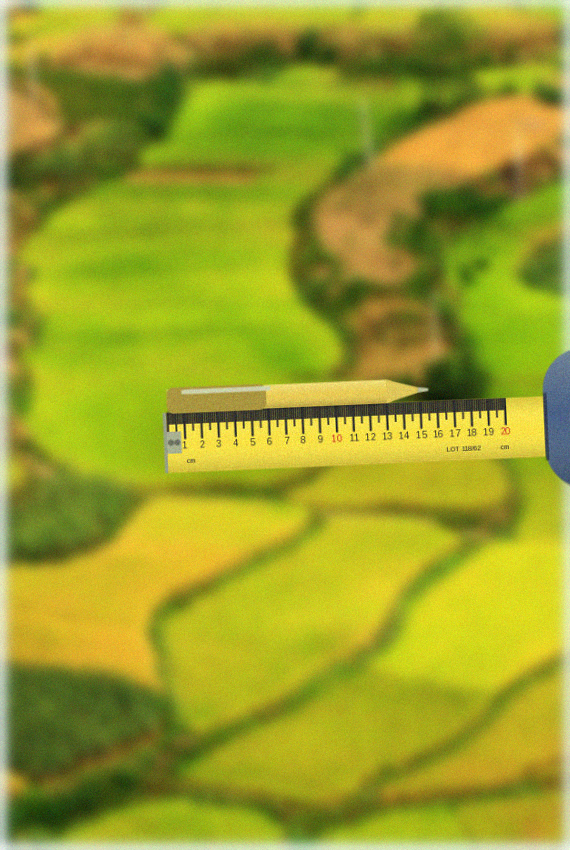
value=15.5 unit=cm
